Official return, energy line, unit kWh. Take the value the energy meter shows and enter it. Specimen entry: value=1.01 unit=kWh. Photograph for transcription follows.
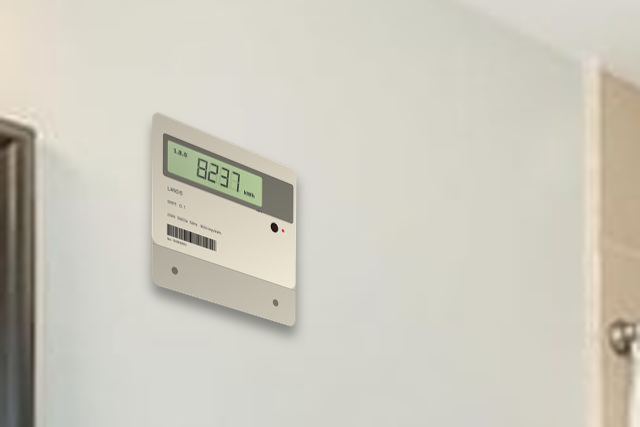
value=8237 unit=kWh
